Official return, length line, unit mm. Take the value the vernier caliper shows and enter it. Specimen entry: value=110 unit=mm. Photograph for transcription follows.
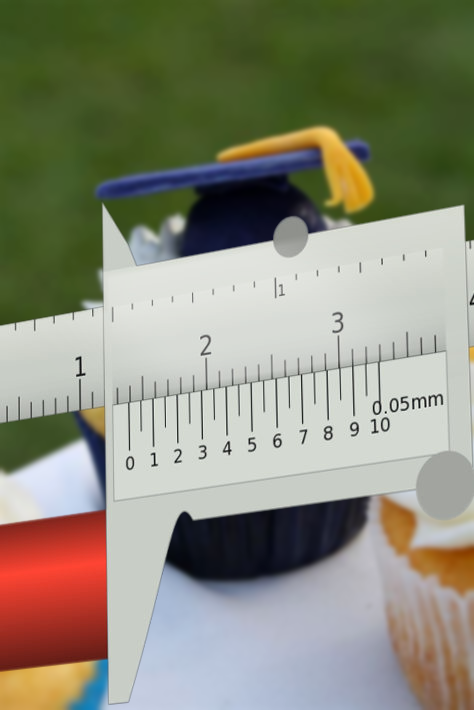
value=13.9 unit=mm
